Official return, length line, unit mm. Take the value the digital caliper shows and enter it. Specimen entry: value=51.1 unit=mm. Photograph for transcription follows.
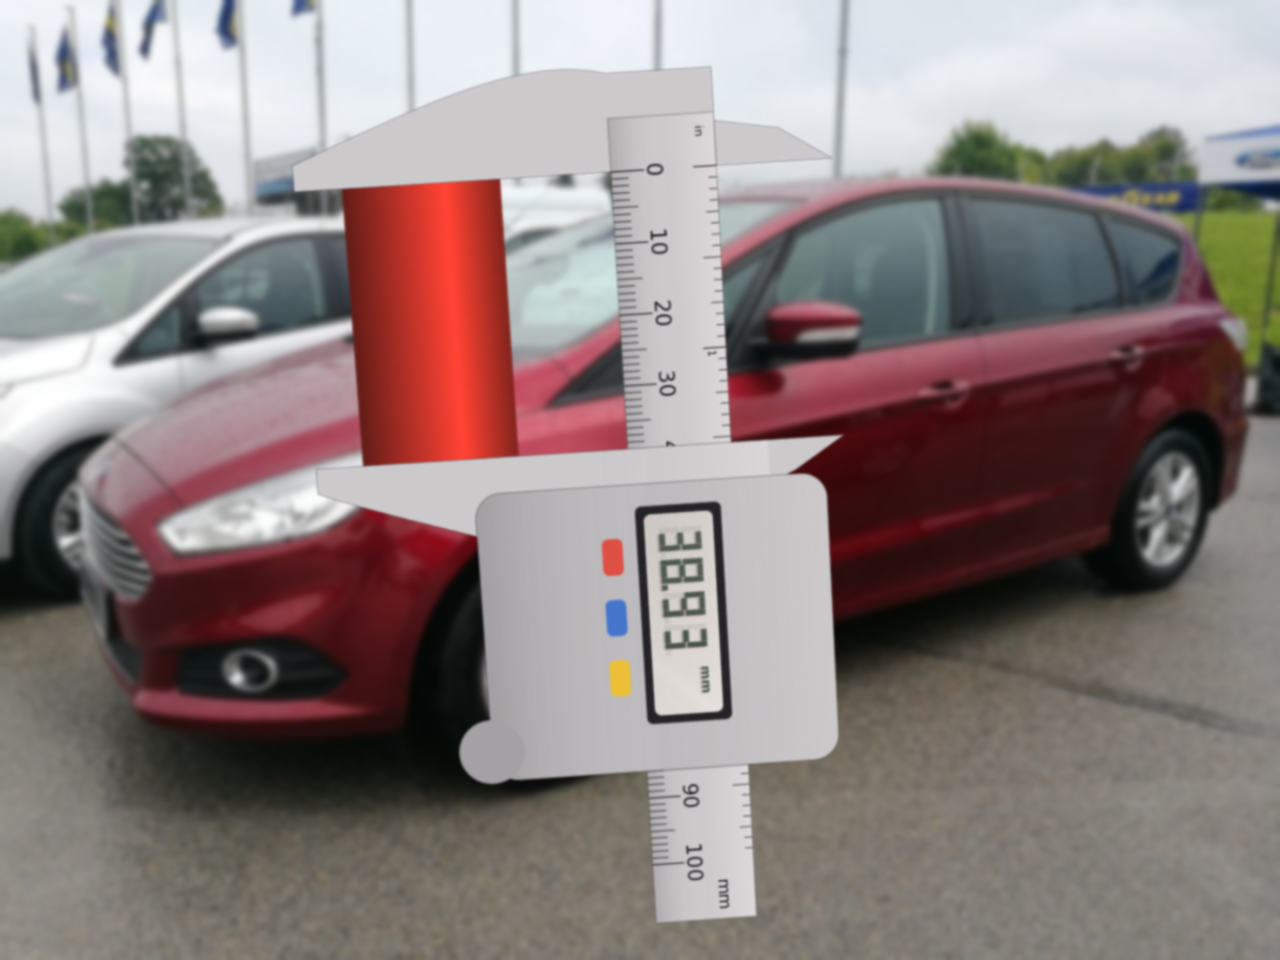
value=38.93 unit=mm
